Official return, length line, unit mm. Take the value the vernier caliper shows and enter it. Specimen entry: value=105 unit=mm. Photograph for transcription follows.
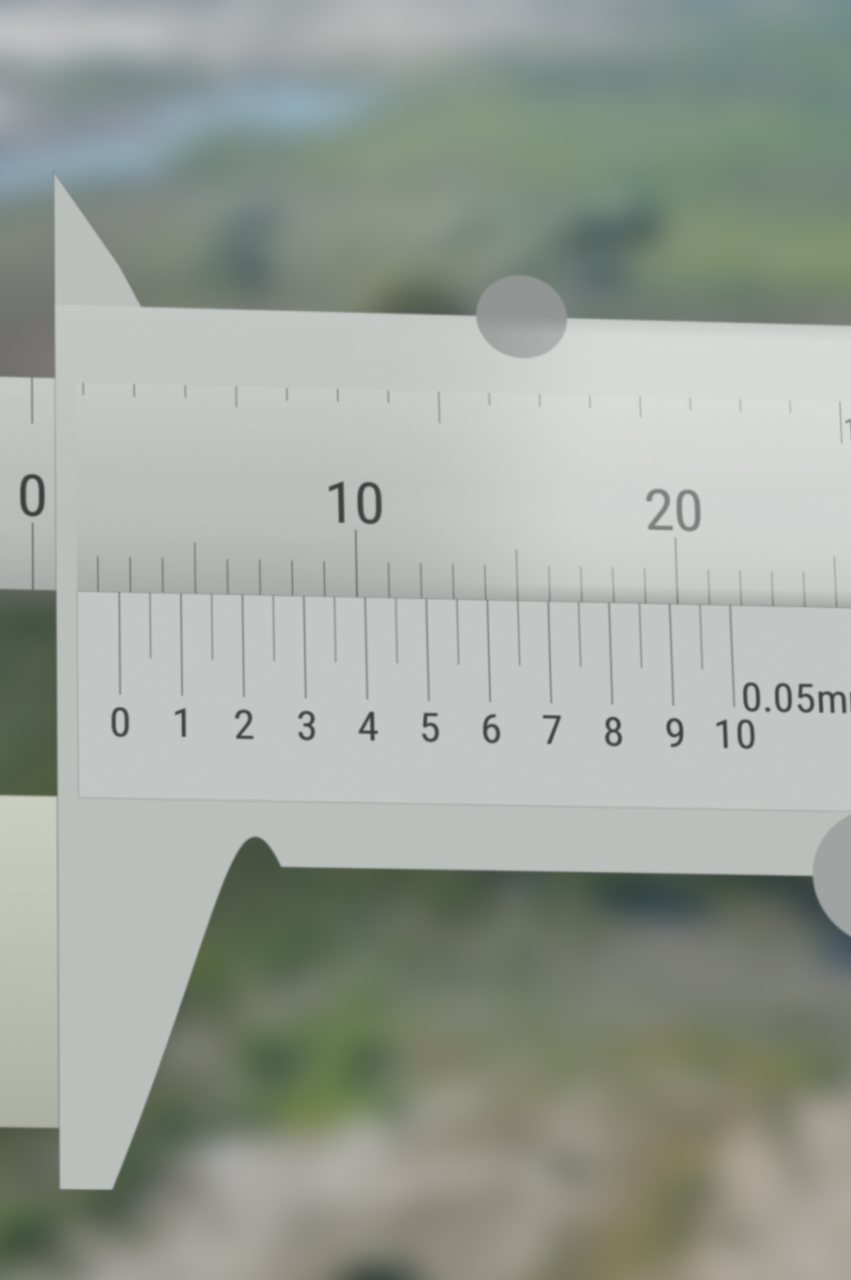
value=2.65 unit=mm
